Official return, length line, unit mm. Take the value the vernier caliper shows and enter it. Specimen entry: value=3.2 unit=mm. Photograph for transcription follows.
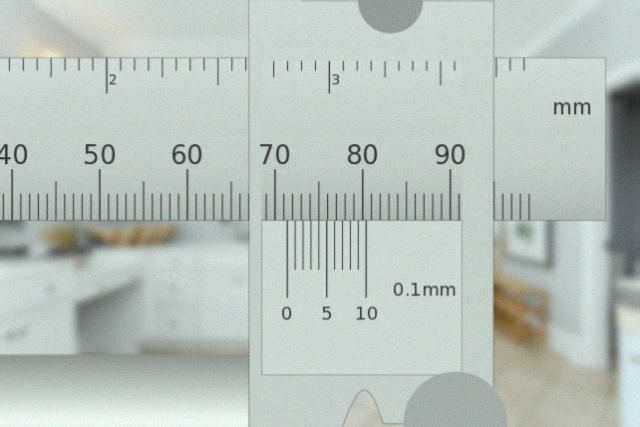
value=71.4 unit=mm
